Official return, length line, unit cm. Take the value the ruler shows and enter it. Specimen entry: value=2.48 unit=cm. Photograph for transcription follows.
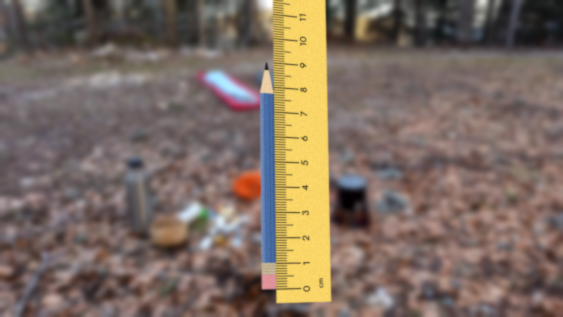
value=9 unit=cm
